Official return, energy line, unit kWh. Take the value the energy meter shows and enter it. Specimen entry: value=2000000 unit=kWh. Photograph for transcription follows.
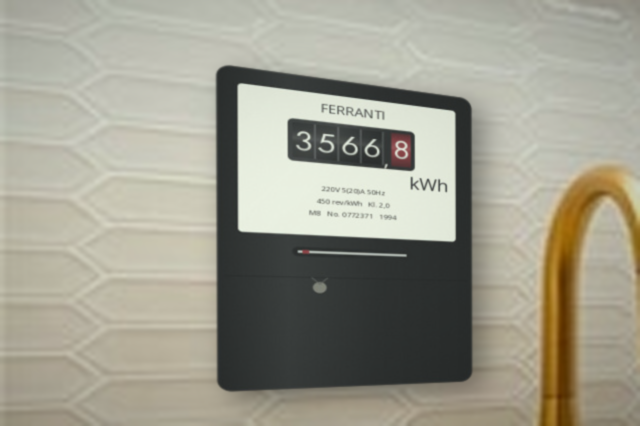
value=3566.8 unit=kWh
